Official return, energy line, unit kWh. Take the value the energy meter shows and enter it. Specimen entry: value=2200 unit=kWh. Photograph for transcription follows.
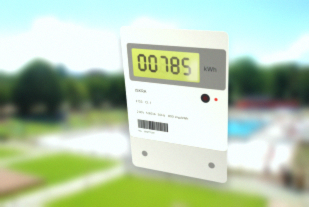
value=785 unit=kWh
